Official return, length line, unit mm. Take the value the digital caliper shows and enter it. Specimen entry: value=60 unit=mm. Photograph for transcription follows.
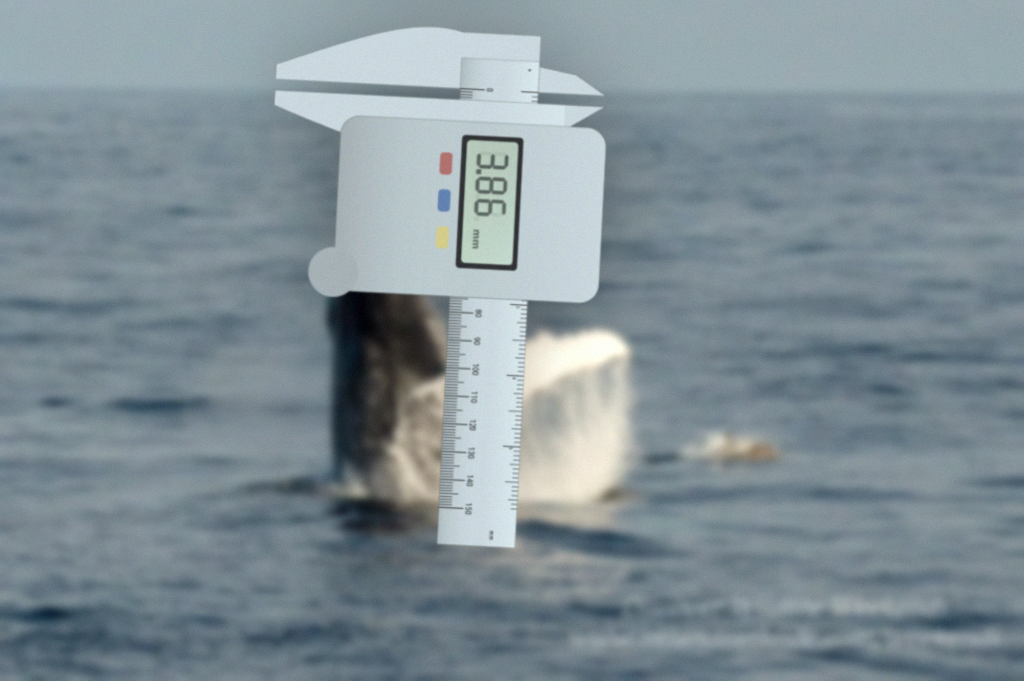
value=3.86 unit=mm
